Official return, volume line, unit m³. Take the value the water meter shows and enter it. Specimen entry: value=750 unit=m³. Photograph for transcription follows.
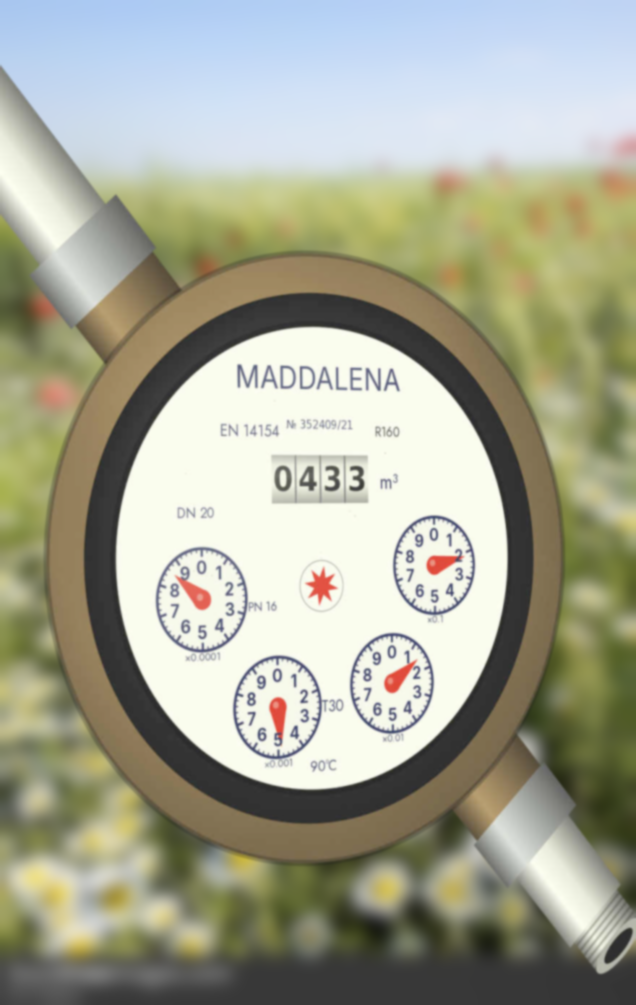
value=433.2148 unit=m³
